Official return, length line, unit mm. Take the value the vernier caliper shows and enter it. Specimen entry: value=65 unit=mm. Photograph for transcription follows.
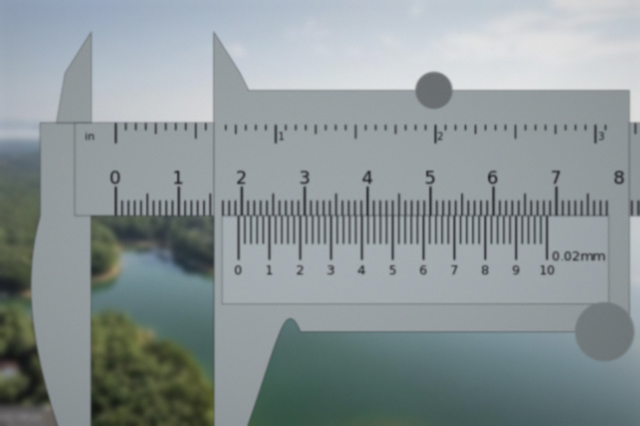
value=19.5 unit=mm
